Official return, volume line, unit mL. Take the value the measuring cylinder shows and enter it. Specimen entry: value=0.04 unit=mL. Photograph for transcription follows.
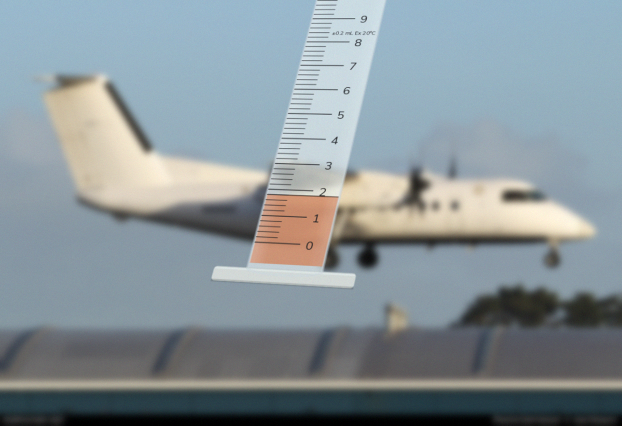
value=1.8 unit=mL
